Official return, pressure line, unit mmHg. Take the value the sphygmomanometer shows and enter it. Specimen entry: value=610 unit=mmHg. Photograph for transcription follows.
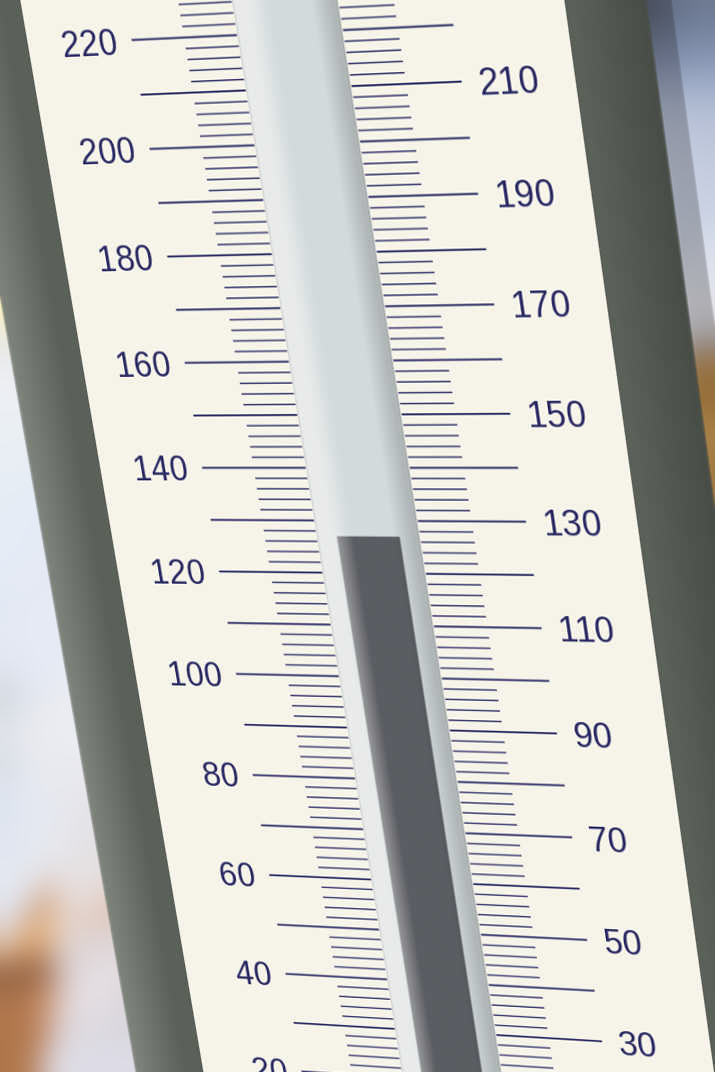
value=127 unit=mmHg
